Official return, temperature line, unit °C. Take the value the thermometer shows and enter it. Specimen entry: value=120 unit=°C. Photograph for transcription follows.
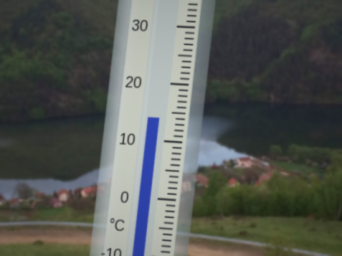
value=14 unit=°C
